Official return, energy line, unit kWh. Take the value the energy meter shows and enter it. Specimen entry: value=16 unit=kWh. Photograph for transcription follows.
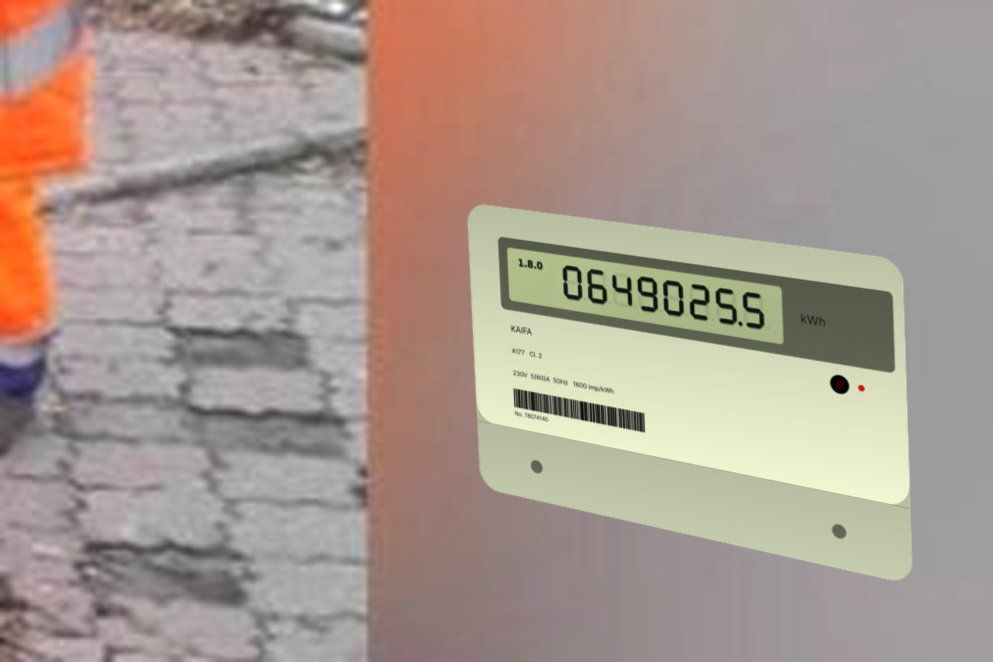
value=649025.5 unit=kWh
